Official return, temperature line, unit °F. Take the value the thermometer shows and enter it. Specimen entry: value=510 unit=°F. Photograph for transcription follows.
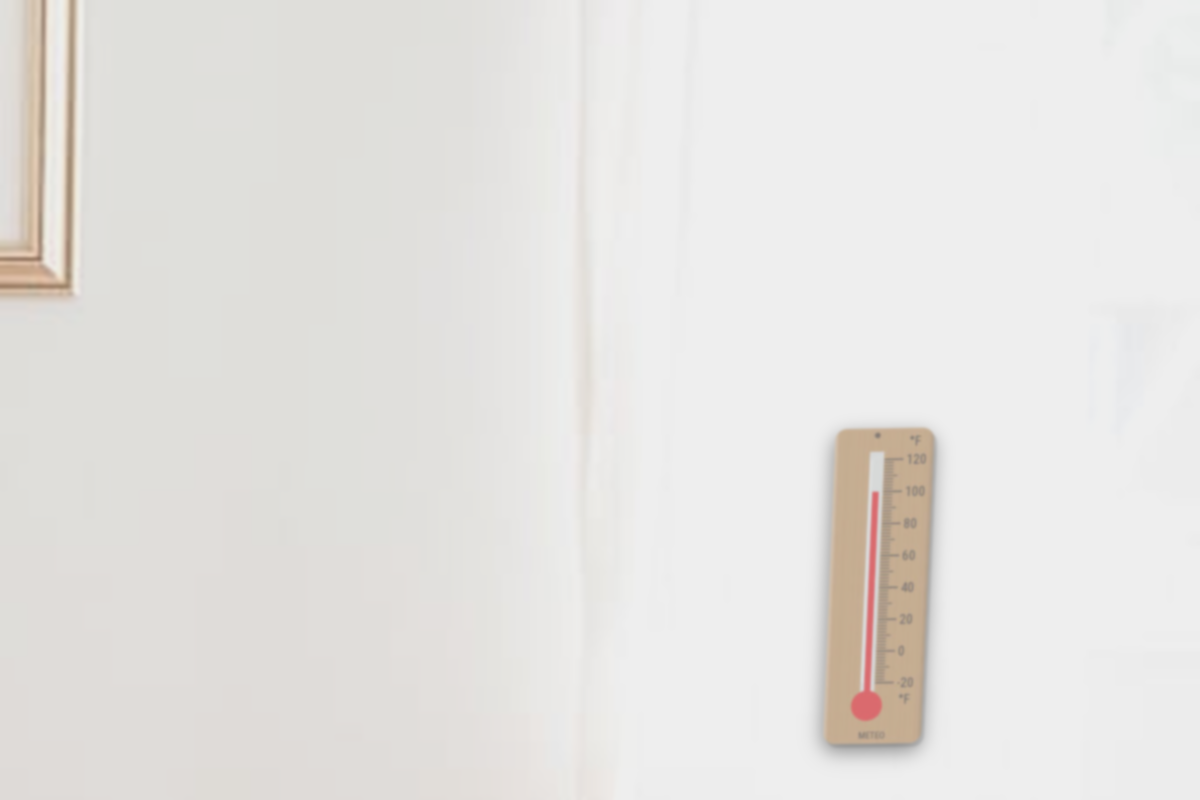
value=100 unit=°F
